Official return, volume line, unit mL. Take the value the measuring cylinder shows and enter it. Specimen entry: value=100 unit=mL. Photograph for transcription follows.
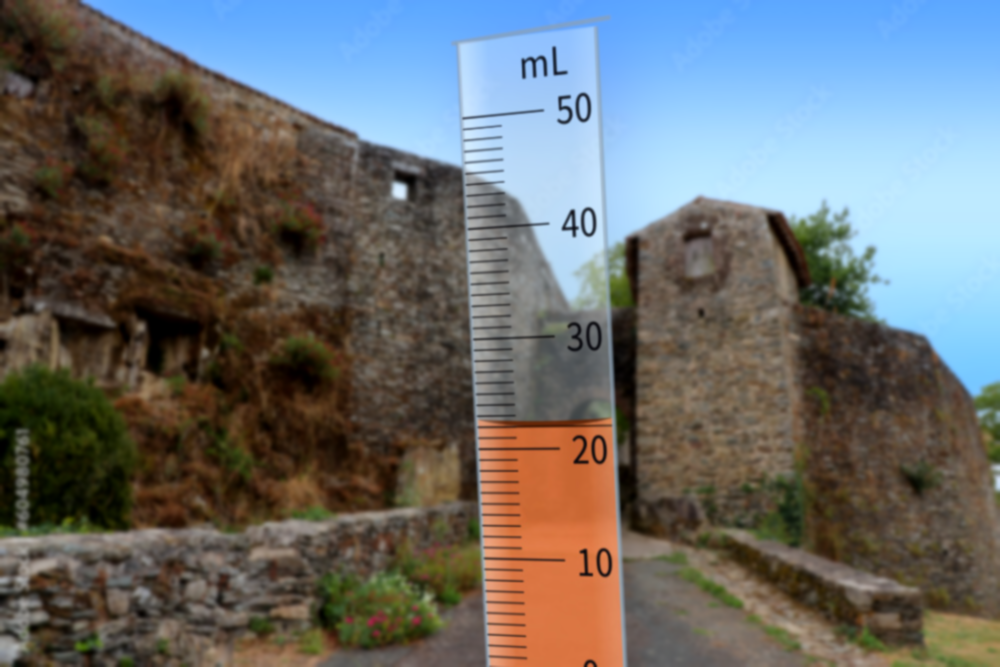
value=22 unit=mL
